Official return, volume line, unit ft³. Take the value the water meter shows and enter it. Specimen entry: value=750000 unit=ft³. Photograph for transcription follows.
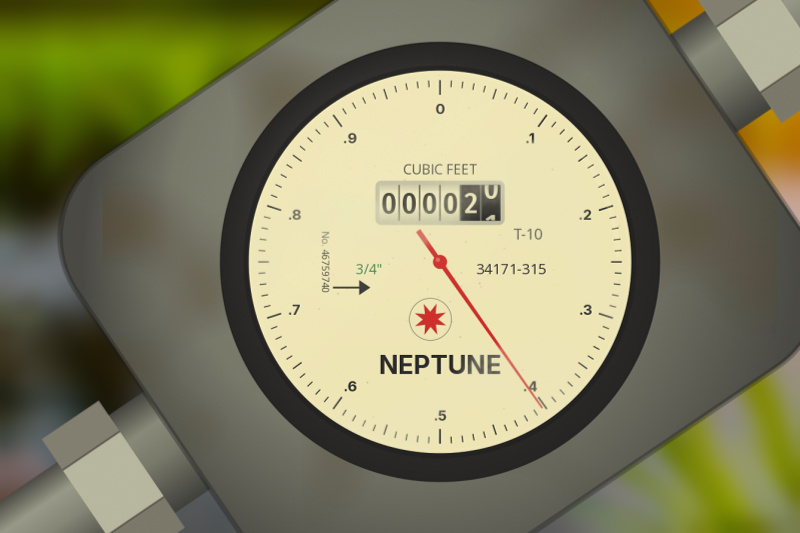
value=20.40 unit=ft³
